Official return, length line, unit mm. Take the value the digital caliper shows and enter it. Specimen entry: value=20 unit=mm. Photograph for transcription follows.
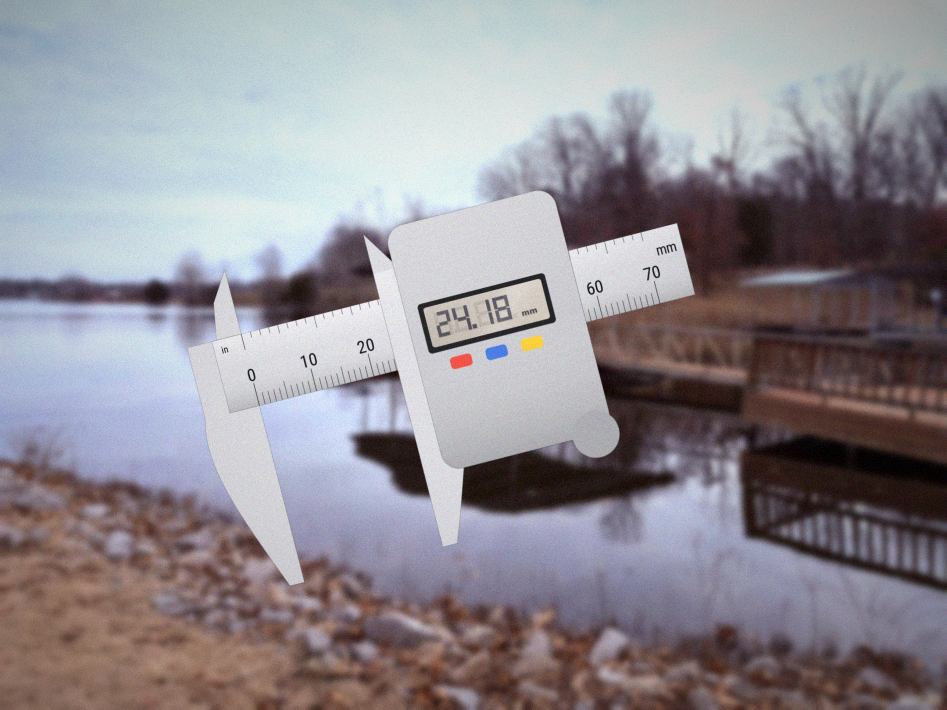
value=24.18 unit=mm
